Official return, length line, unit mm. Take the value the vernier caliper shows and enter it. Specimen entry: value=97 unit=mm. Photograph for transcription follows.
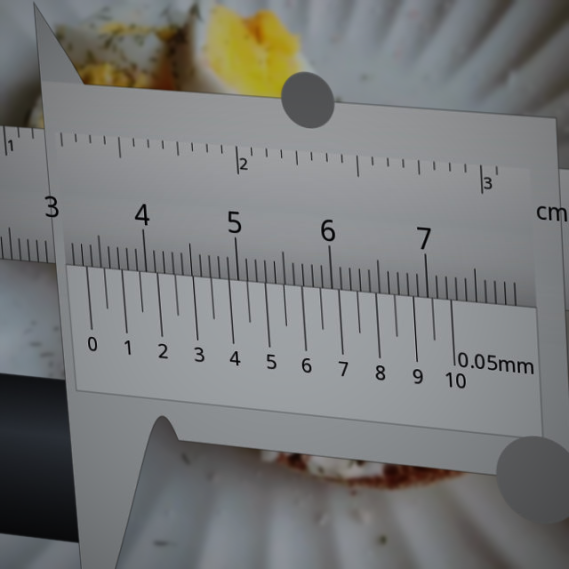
value=33.4 unit=mm
